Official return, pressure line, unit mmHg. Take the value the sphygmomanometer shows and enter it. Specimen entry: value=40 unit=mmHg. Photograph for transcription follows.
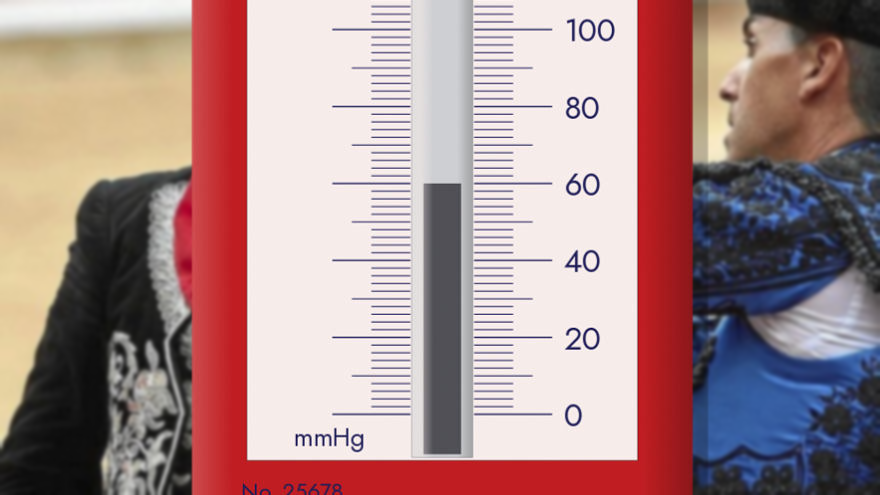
value=60 unit=mmHg
